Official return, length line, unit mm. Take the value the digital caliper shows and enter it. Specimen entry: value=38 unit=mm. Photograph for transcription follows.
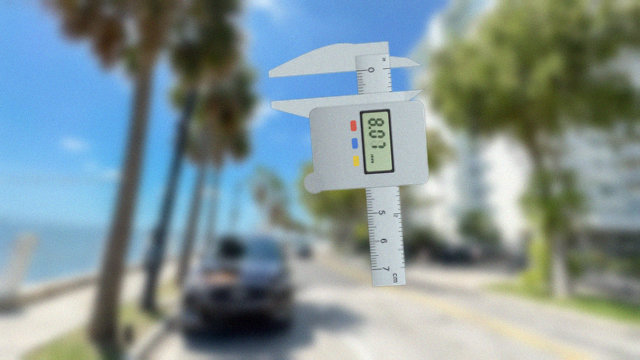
value=8.07 unit=mm
